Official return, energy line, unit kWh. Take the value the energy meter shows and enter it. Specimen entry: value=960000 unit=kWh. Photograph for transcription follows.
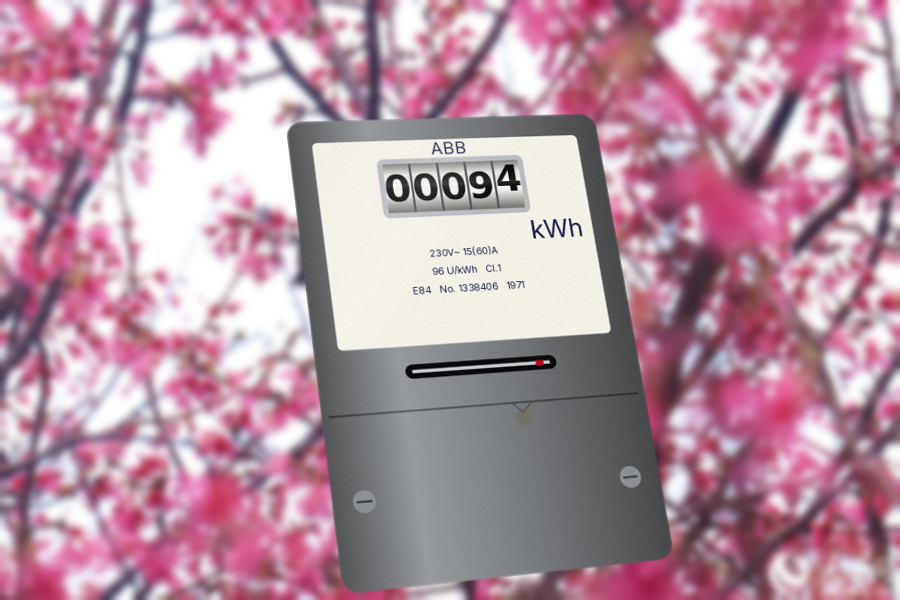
value=94 unit=kWh
